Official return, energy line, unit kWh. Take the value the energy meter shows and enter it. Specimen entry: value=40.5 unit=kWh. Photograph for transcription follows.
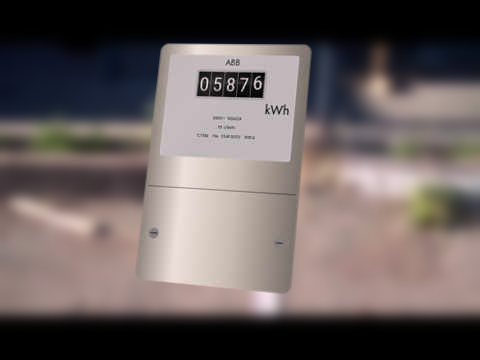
value=5876 unit=kWh
